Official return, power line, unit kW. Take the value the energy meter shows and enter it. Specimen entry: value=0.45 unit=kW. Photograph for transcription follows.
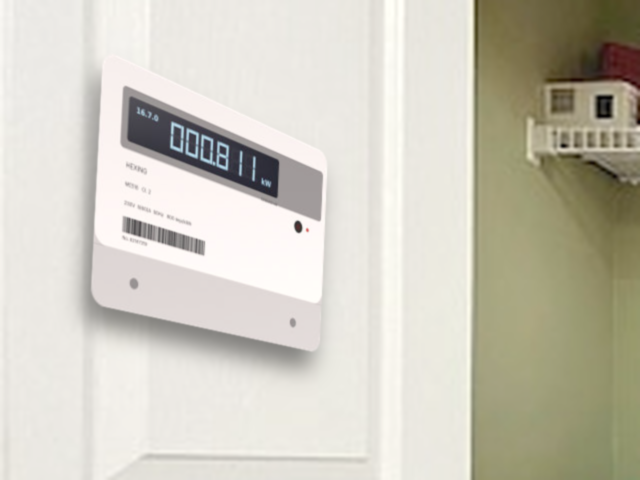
value=0.811 unit=kW
